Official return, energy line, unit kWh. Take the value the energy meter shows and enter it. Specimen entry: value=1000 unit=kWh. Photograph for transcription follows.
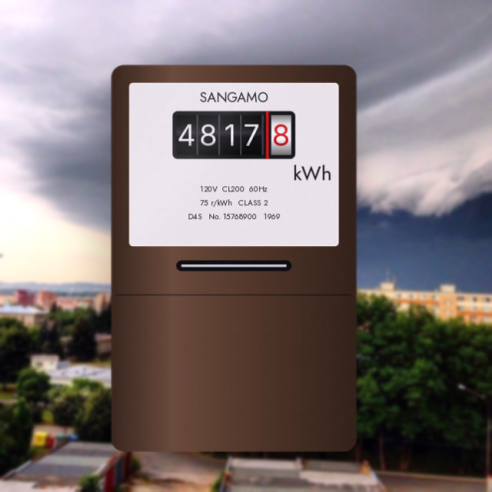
value=4817.8 unit=kWh
